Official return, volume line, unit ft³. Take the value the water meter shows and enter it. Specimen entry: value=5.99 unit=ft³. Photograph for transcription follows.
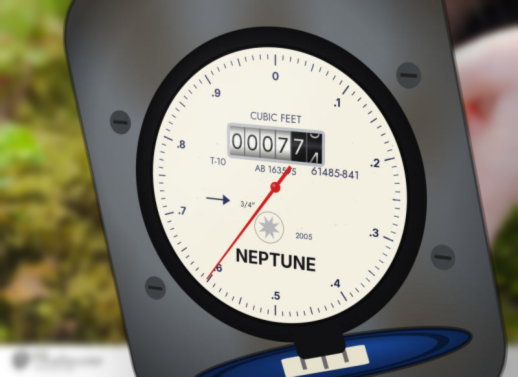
value=773.60 unit=ft³
